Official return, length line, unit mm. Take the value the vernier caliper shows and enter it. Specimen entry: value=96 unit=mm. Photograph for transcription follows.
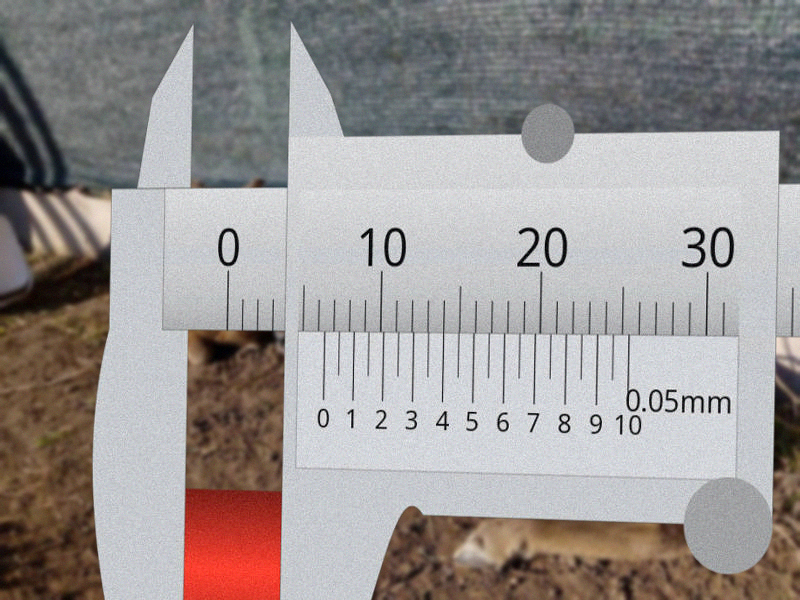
value=6.4 unit=mm
